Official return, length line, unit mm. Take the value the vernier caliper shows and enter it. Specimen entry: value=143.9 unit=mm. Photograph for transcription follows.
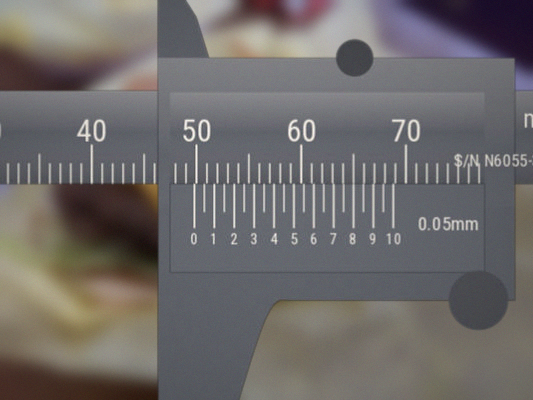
value=49.8 unit=mm
